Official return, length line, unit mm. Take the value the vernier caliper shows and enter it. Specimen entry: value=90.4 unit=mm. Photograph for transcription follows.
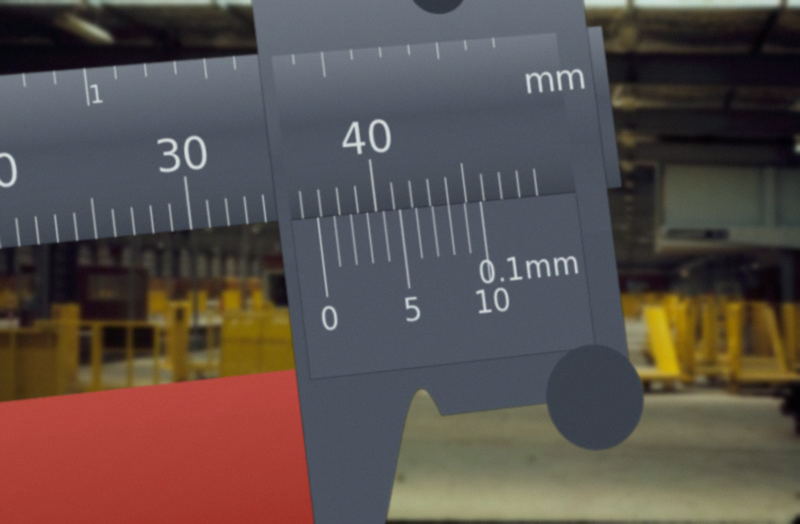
value=36.8 unit=mm
